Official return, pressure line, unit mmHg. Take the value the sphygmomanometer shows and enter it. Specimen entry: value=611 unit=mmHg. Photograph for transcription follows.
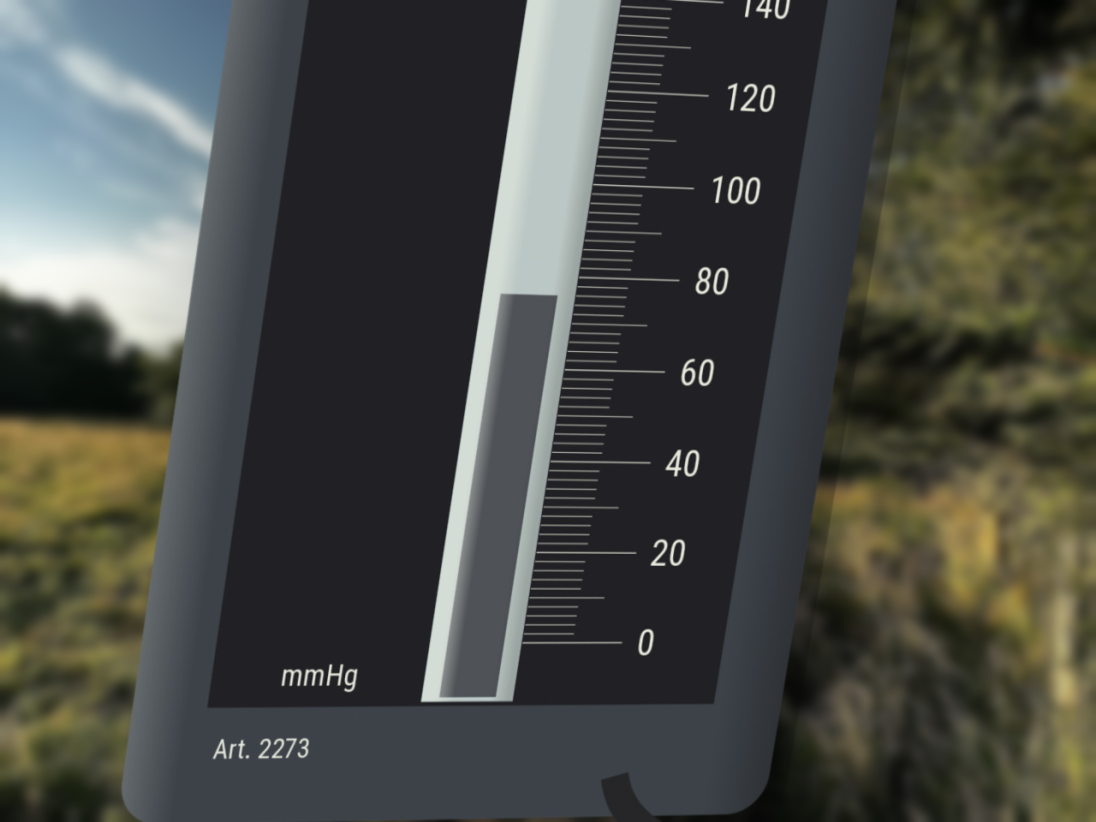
value=76 unit=mmHg
